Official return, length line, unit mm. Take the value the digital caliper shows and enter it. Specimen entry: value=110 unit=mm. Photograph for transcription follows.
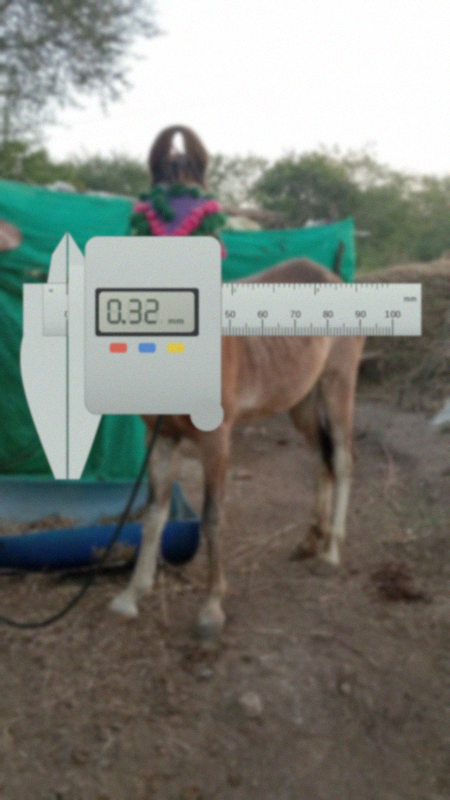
value=0.32 unit=mm
